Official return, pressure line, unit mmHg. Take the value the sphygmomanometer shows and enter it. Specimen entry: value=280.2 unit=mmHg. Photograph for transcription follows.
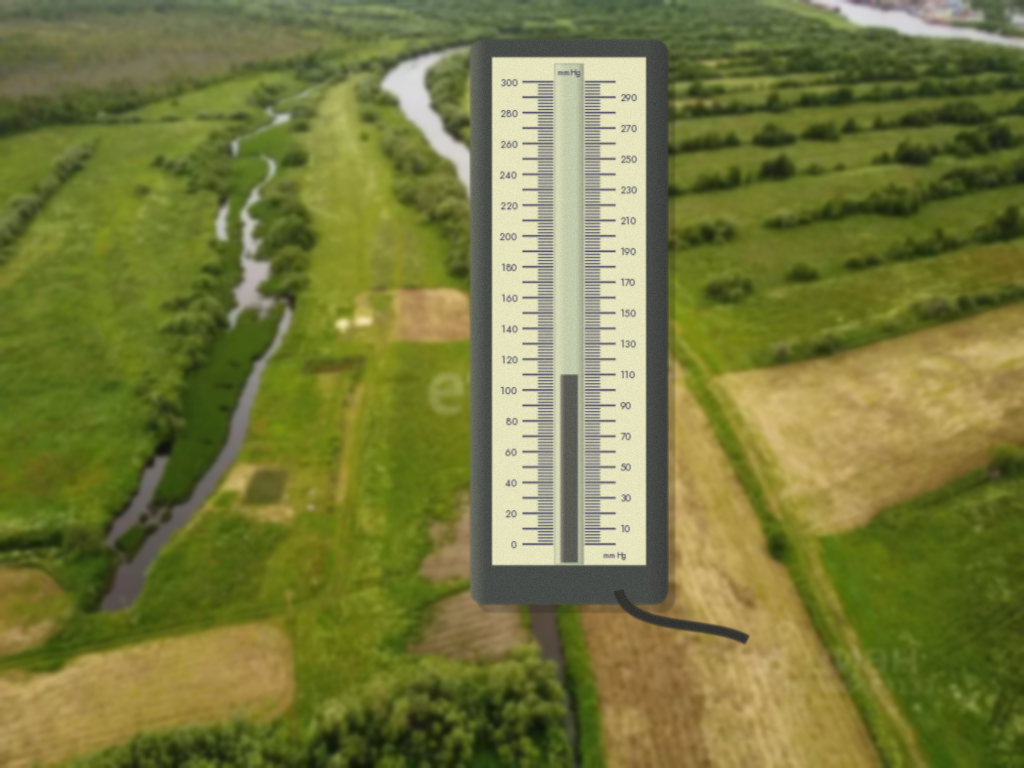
value=110 unit=mmHg
